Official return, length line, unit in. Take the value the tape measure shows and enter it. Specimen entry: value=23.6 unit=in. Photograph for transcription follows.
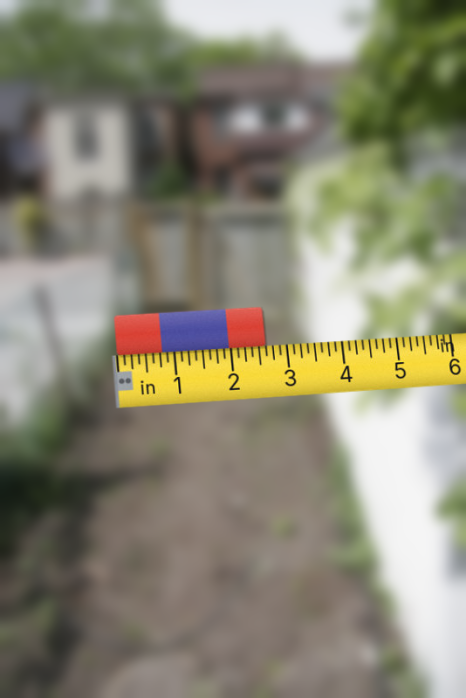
value=2.625 unit=in
